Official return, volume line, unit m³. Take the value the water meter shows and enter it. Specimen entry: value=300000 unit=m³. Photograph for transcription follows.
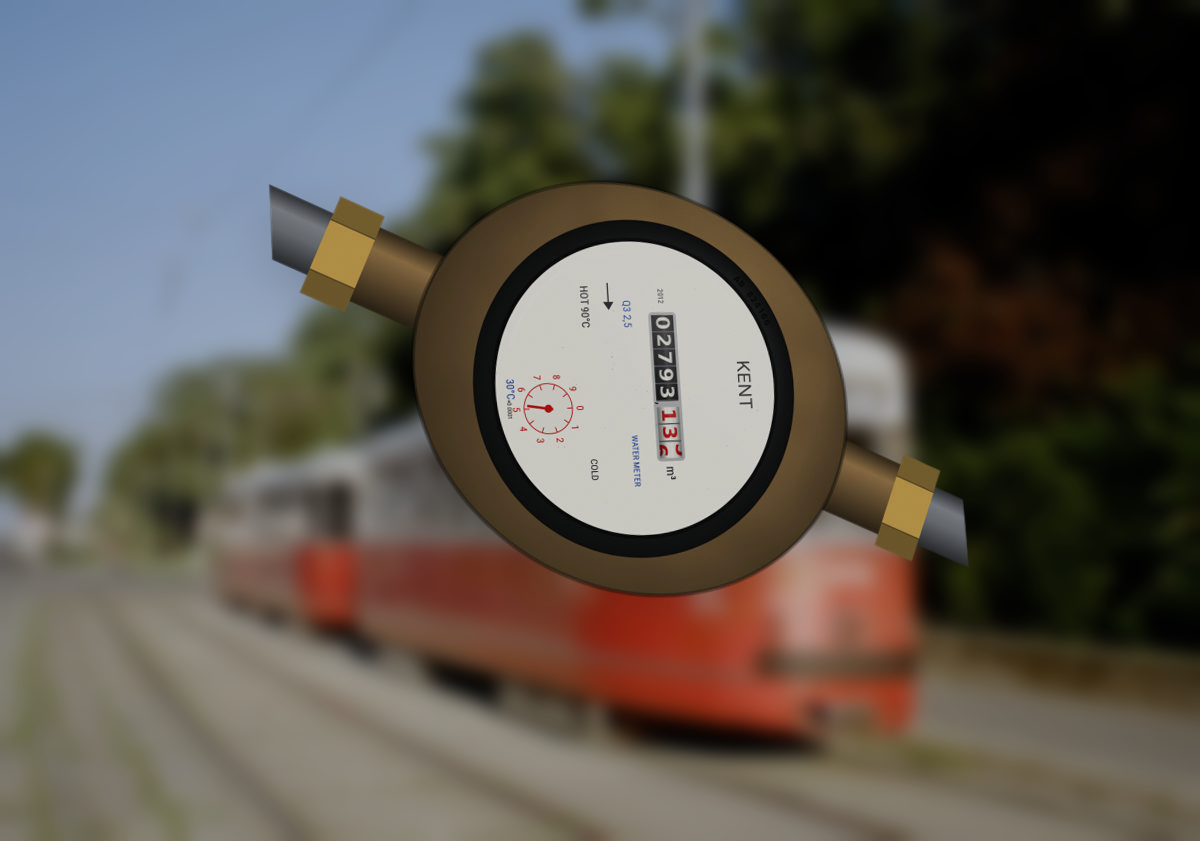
value=2793.1355 unit=m³
